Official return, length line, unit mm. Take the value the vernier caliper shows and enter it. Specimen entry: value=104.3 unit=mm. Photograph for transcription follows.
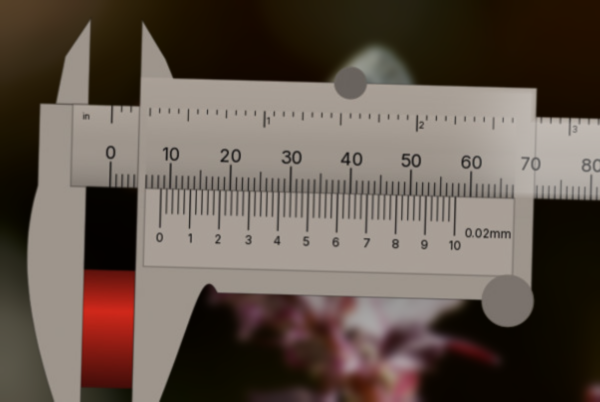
value=8.5 unit=mm
